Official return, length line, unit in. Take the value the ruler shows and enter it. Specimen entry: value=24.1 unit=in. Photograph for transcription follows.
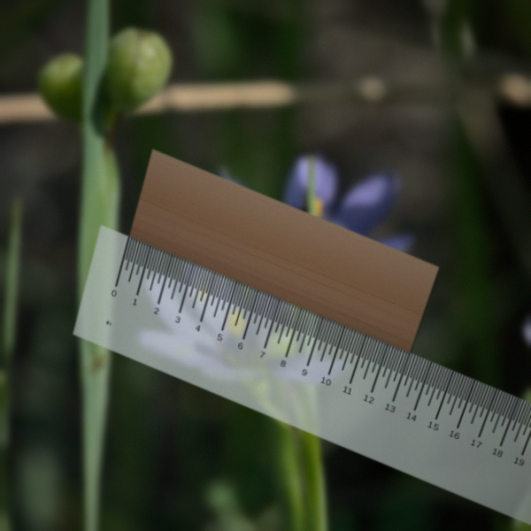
value=13 unit=in
